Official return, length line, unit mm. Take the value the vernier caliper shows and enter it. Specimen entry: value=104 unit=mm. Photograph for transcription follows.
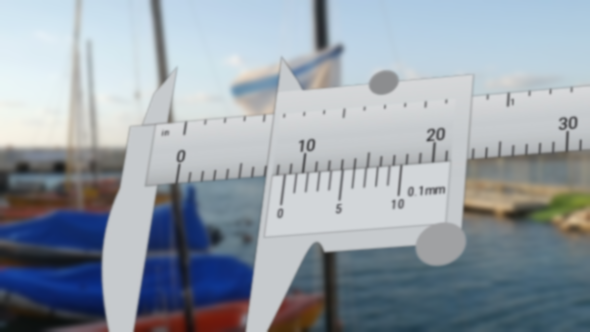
value=8.6 unit=mm
